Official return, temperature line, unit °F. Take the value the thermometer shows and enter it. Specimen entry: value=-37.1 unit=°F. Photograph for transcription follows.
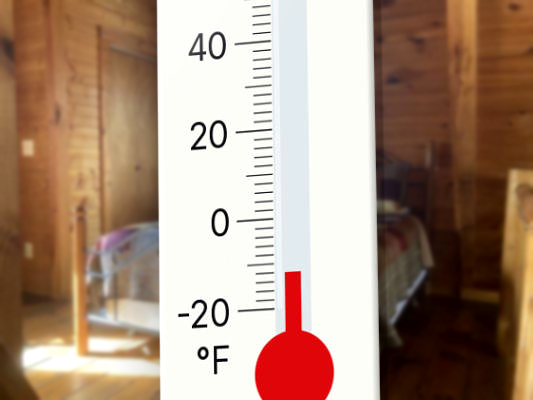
value=-12 unit=°F
